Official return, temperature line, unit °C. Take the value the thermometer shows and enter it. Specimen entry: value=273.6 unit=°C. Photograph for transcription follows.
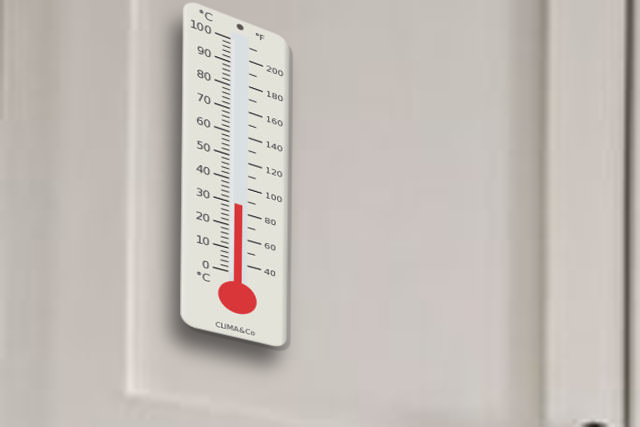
value=30 unit=°C
